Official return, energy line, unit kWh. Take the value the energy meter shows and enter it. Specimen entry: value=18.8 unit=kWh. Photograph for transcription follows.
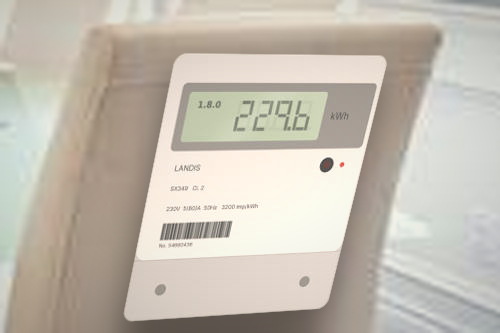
value=229.6 unit=kWh
